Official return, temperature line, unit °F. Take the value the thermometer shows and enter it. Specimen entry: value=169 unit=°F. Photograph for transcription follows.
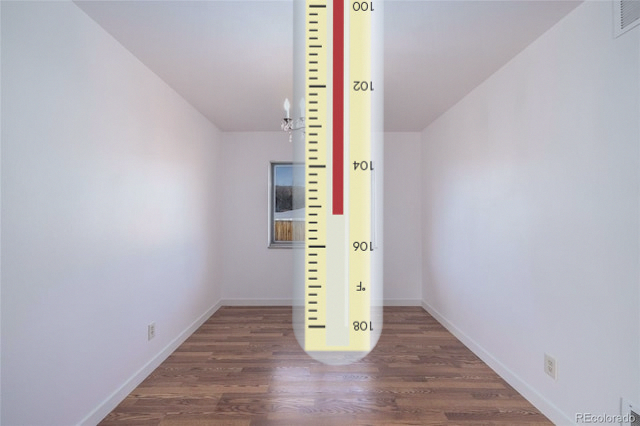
value=105.2 unit=°F
